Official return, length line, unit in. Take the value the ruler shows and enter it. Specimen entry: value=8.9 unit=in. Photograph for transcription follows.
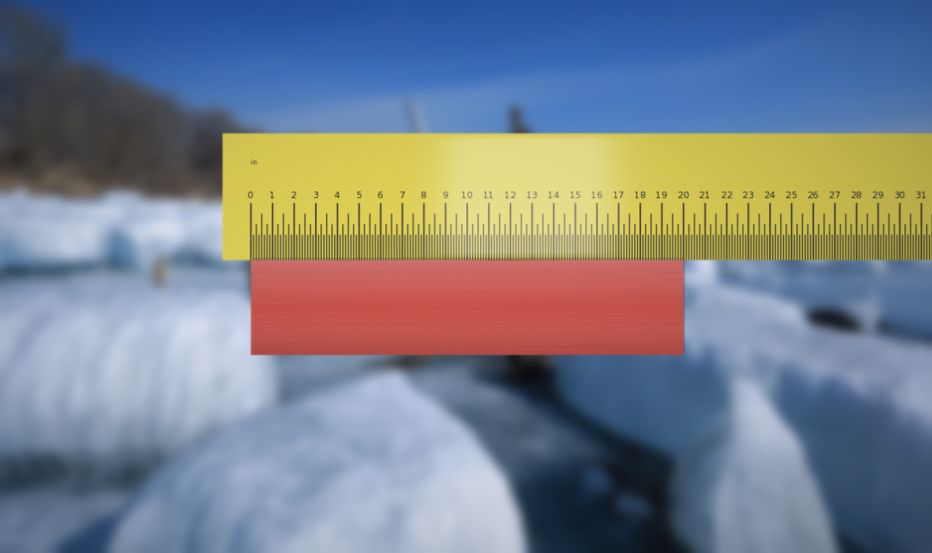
value=20 unit=in
